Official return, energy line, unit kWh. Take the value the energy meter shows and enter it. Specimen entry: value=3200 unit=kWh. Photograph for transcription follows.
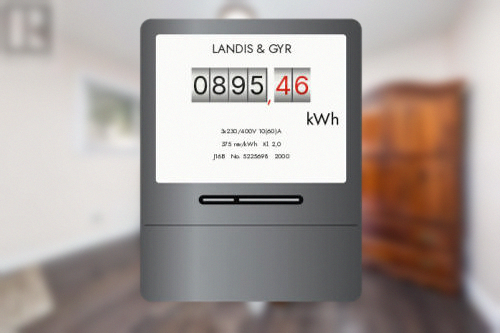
value=895.46 unit=kWh
